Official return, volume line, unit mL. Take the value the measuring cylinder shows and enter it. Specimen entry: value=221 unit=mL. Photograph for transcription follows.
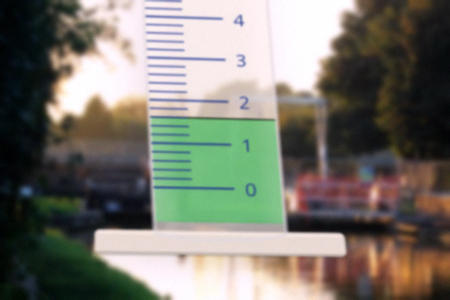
value=1.6 unit=mL
